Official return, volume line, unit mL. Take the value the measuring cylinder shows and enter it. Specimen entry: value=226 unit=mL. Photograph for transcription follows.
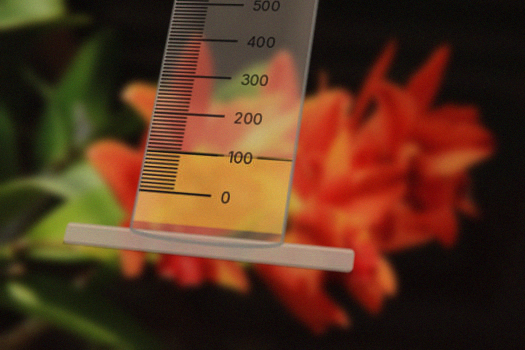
value=100 unit=mL
